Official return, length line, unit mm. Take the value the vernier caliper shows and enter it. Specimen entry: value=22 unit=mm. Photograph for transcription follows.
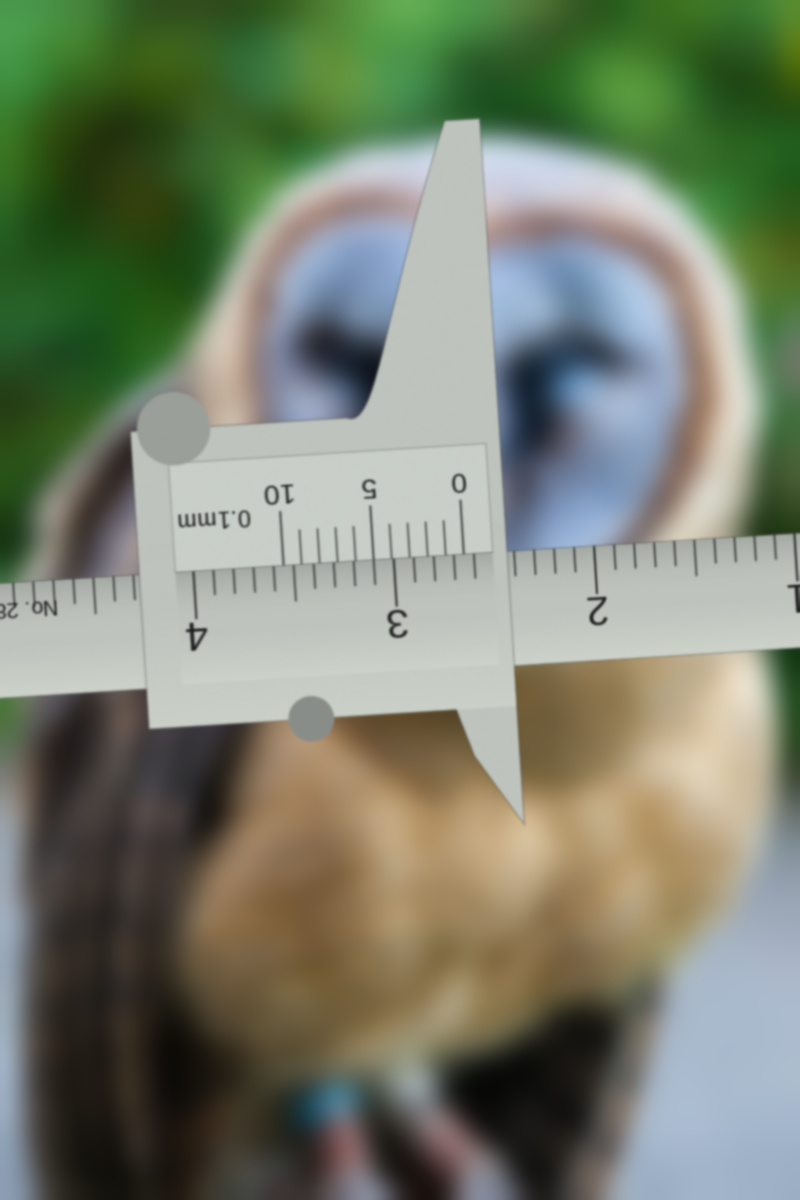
value=26.5 unit=mm
